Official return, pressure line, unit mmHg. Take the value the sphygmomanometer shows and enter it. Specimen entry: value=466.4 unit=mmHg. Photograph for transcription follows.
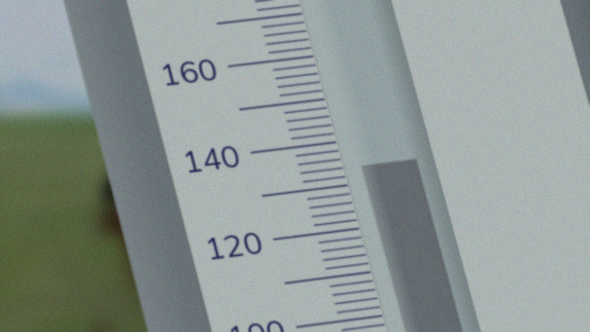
value=134 unit=mmHg
